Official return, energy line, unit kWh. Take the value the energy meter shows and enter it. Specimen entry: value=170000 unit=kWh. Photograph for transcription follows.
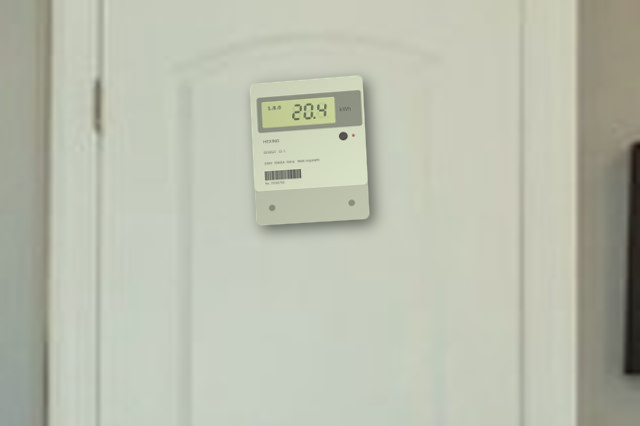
value=20.4 unit=kWh
